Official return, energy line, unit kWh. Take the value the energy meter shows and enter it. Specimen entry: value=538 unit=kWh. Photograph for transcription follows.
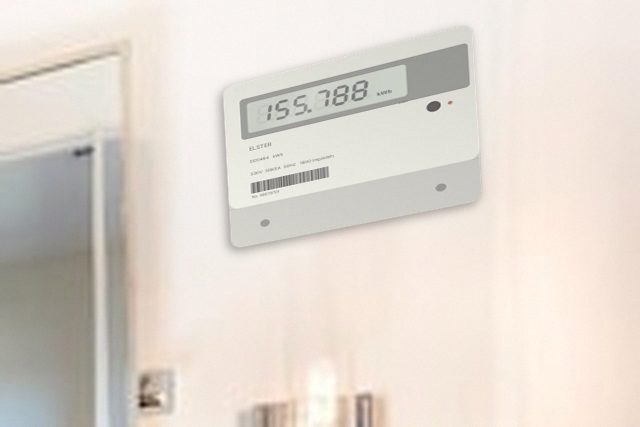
value=155.788 unit=kWh
